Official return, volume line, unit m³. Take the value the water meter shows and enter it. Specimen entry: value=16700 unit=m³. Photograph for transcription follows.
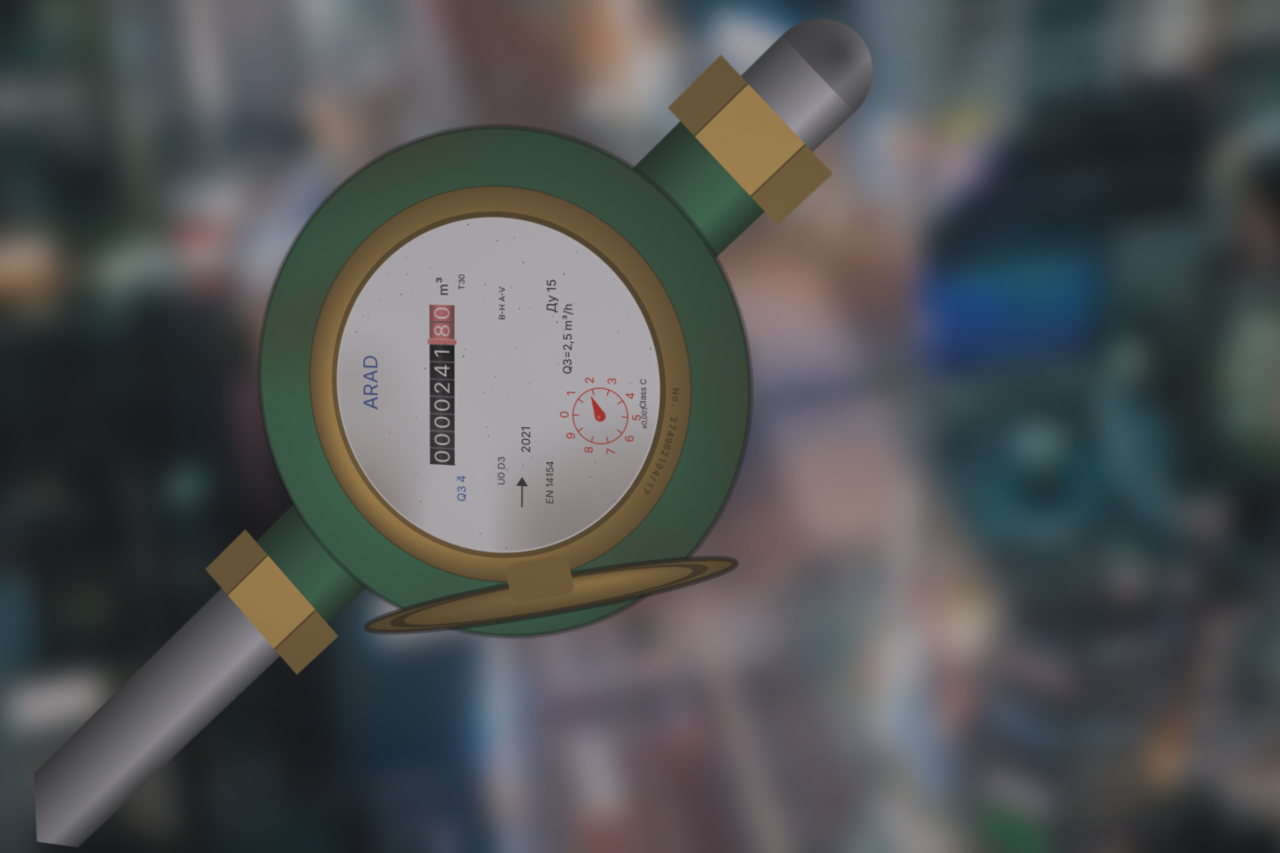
value=241.801 unit=m³
